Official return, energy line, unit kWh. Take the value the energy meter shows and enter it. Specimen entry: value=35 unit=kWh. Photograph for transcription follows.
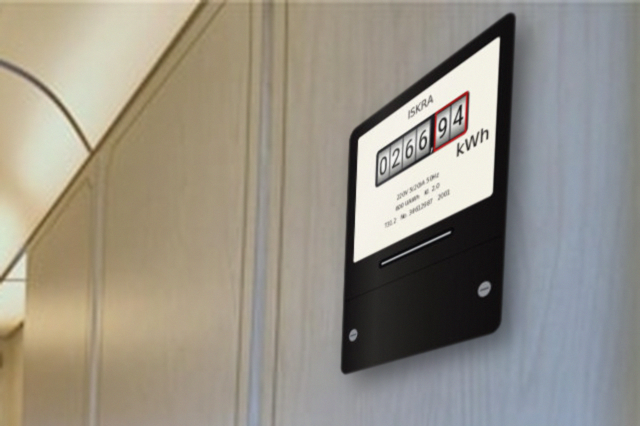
value=266.94 unit=kWh
